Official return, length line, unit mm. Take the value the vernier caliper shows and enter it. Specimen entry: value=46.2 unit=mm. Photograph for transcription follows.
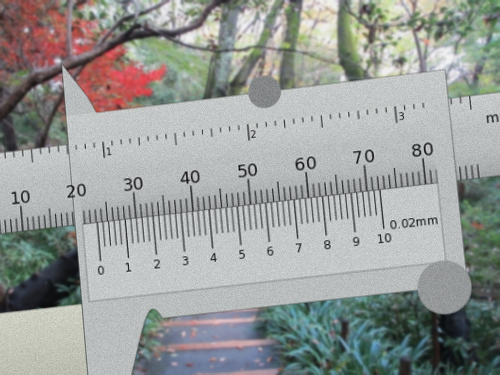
value=23.2 unit=mm
